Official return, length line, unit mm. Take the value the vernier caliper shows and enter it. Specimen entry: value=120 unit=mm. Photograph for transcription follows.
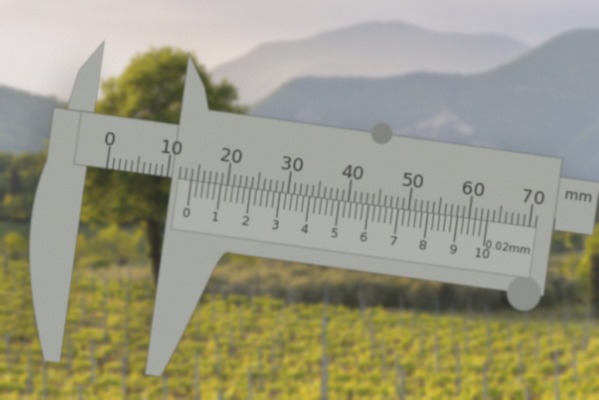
value=14.0 unit=mm
